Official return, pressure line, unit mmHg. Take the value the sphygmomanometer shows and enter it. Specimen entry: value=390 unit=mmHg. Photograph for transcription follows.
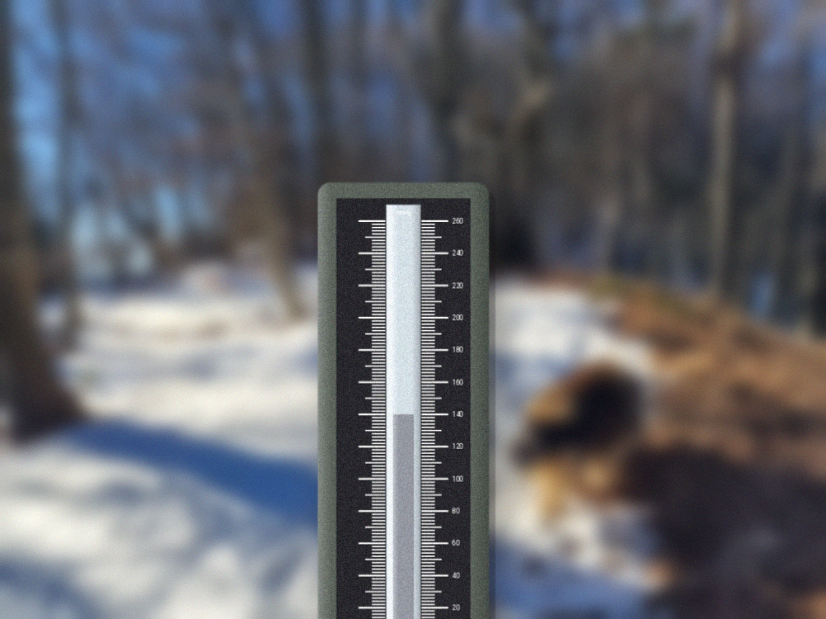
value=140 unit=mmHg
